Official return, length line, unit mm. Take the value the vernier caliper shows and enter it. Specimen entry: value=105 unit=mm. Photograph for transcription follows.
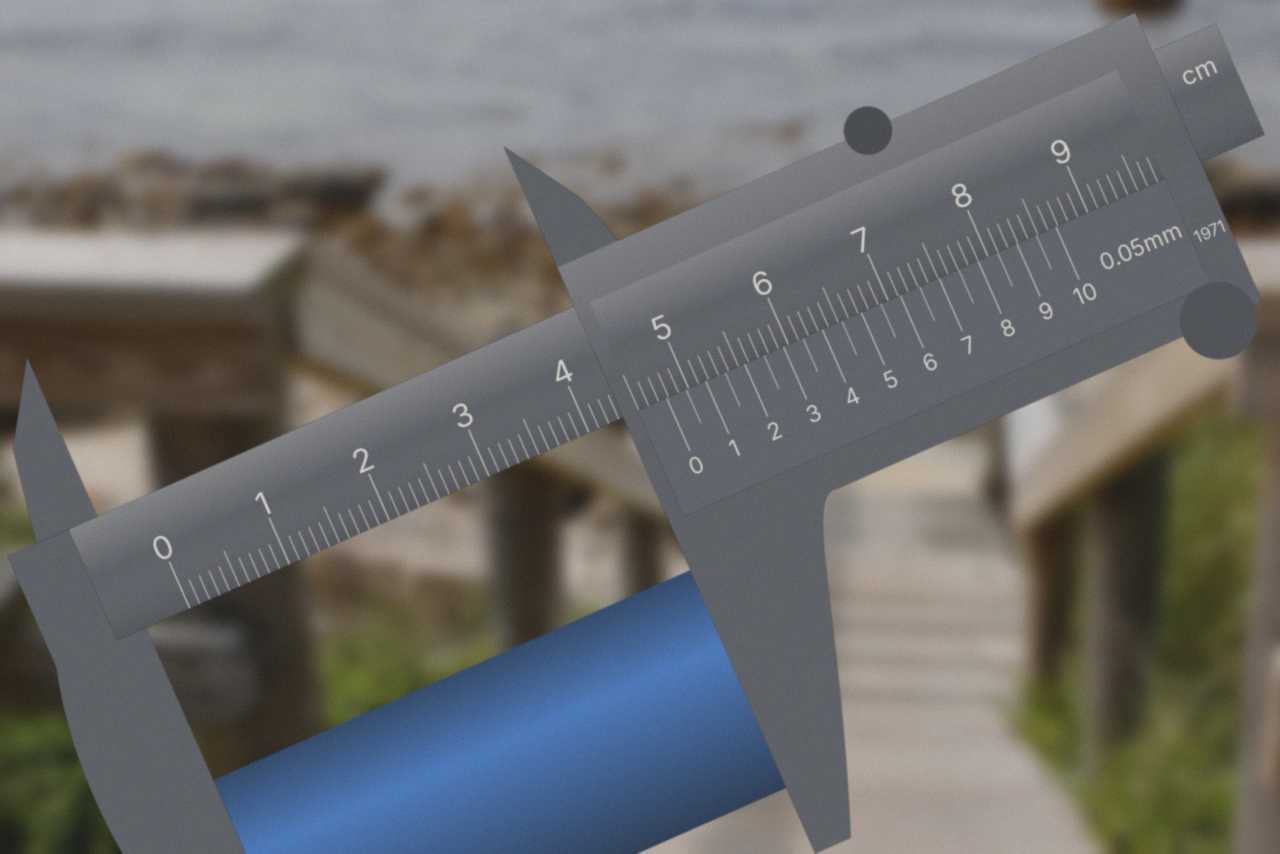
value=47.8 unit=mm
